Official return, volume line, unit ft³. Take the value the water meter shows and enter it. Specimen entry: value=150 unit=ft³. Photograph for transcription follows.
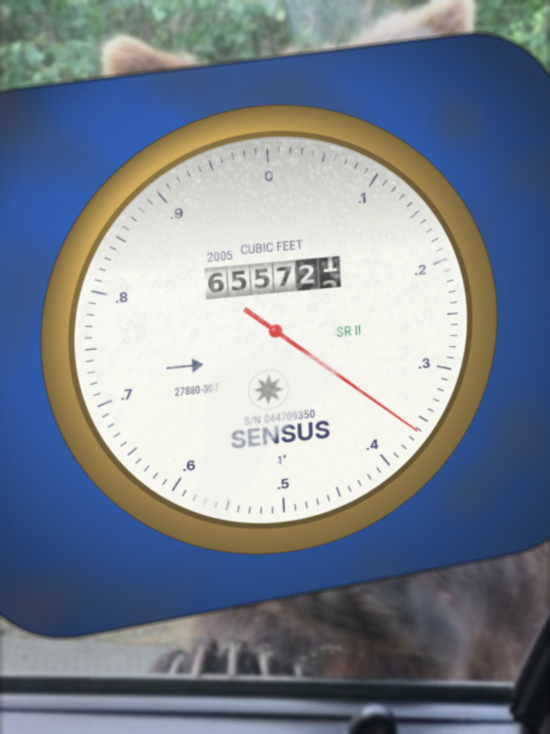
value=655721.36 unit=ft³
